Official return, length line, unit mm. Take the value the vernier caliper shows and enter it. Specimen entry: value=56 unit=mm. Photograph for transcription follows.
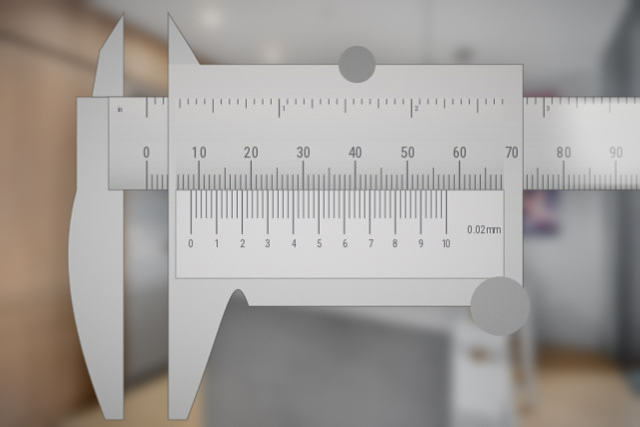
value=8.5 unit=mm
